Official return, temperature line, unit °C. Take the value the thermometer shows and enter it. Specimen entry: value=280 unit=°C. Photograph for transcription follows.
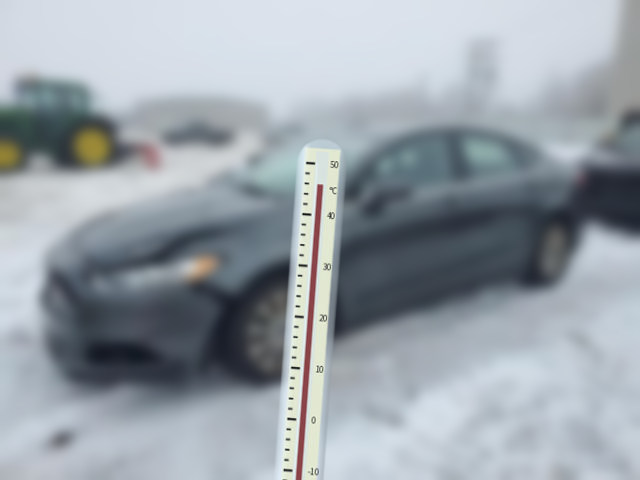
value=46 unit=°C
